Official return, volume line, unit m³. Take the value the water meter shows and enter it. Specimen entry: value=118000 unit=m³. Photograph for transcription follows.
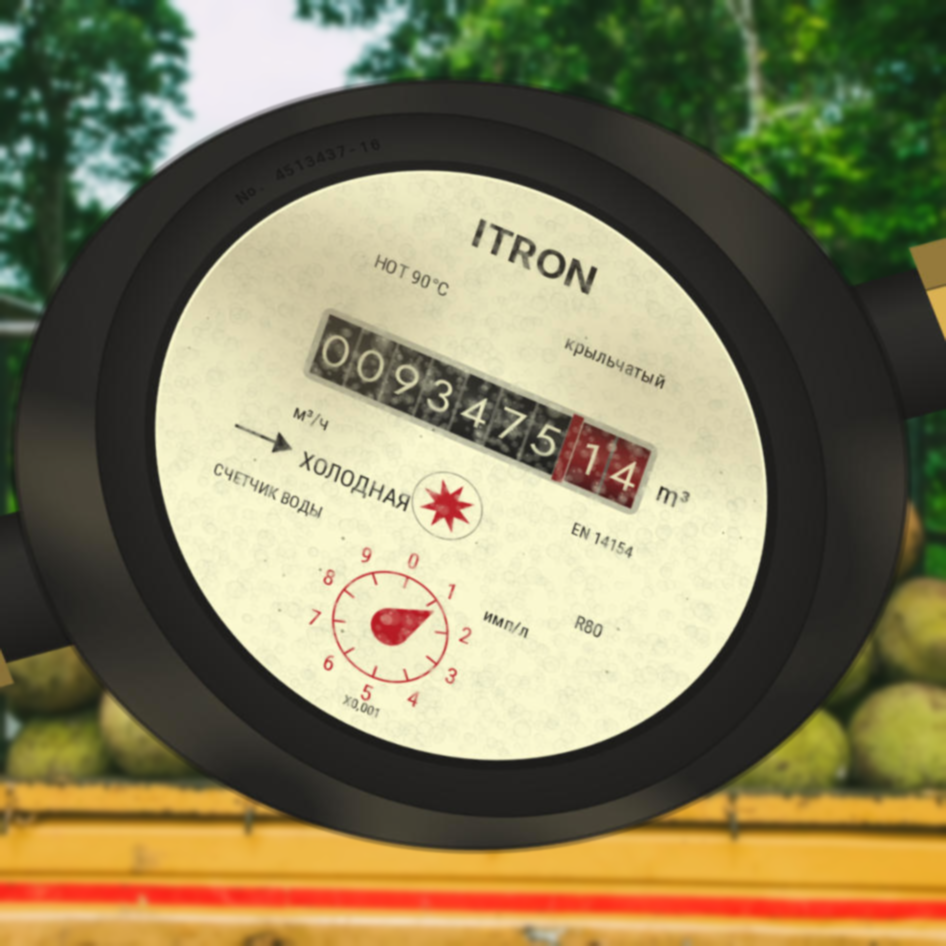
value=93475.141 unit=m³
